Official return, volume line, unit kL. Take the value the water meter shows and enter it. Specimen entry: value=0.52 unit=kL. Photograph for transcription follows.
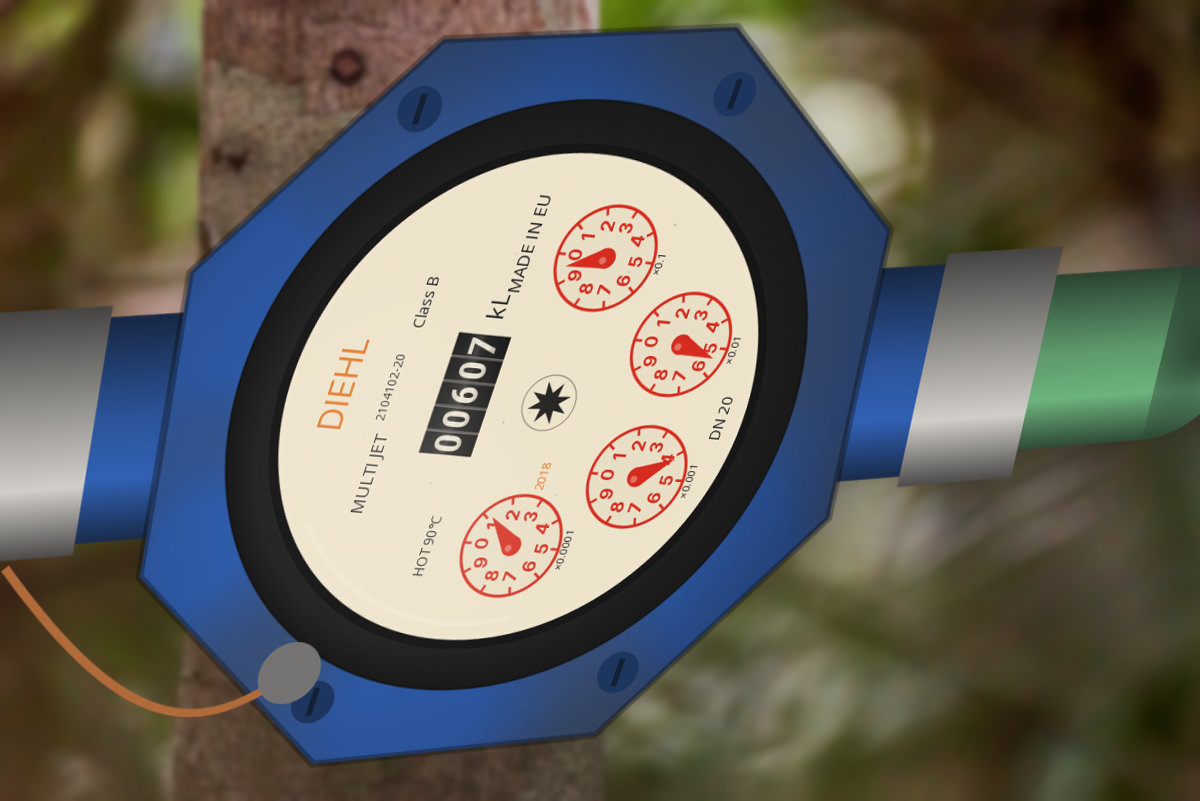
value=606.9541 unit=kL
